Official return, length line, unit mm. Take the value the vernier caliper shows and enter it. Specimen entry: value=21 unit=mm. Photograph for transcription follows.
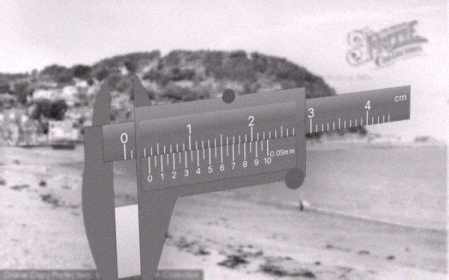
value=3.6 unit=mm
